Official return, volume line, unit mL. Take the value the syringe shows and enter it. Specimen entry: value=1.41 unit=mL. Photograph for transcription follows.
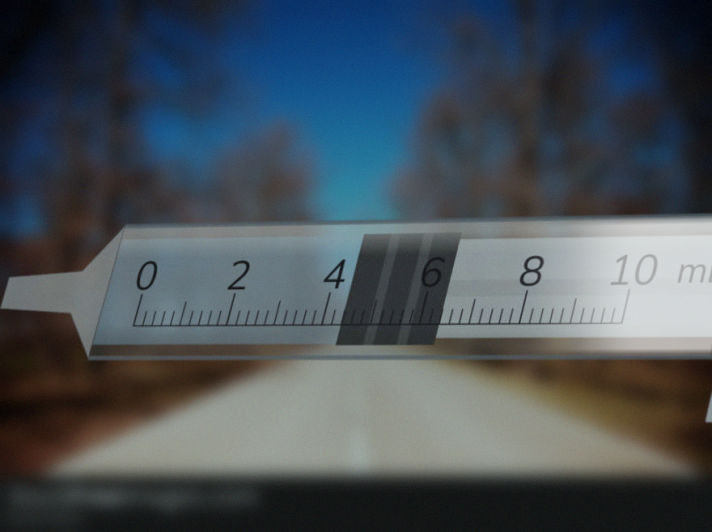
value=4.4 unit=mL
